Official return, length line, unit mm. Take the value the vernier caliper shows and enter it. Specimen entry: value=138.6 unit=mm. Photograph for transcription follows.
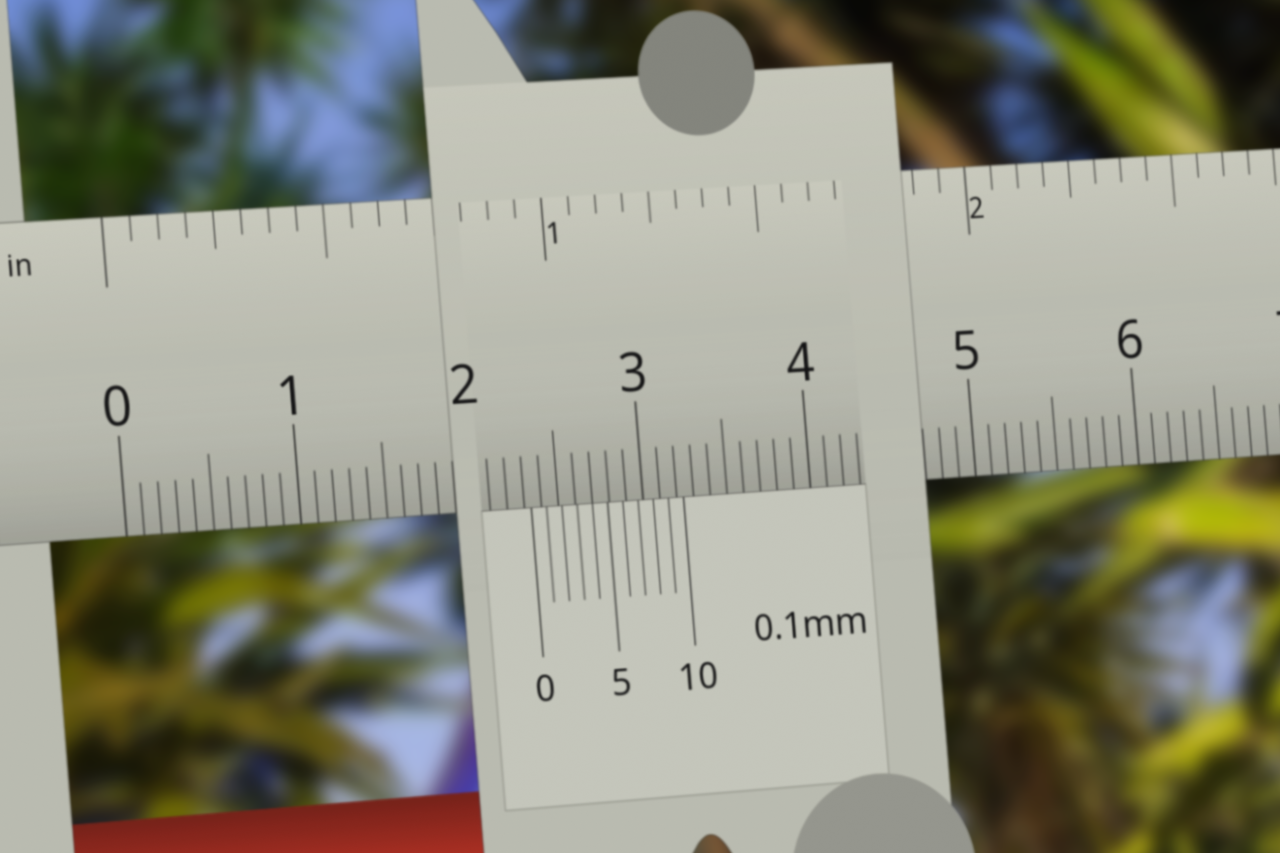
value=23.4 unit=mm
